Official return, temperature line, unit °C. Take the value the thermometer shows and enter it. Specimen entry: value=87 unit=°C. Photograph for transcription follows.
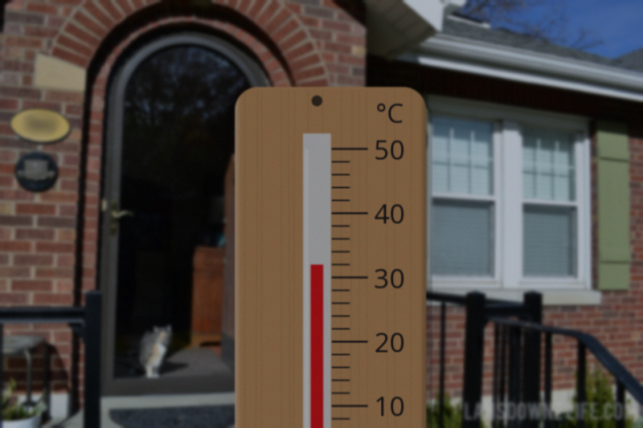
value=32 unit=°C
